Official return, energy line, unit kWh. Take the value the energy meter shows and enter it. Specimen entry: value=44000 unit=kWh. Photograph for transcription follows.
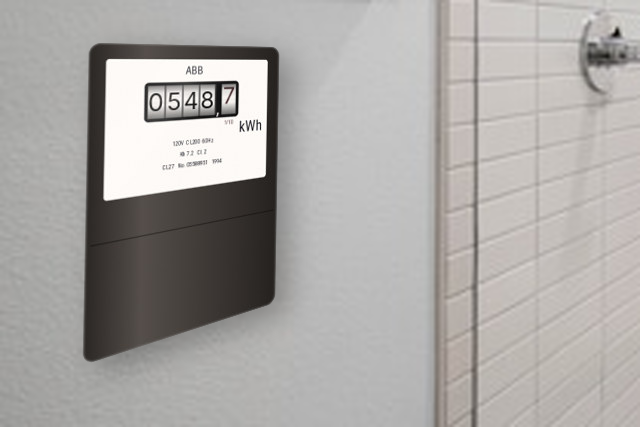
value=548.7 unit=kWh
